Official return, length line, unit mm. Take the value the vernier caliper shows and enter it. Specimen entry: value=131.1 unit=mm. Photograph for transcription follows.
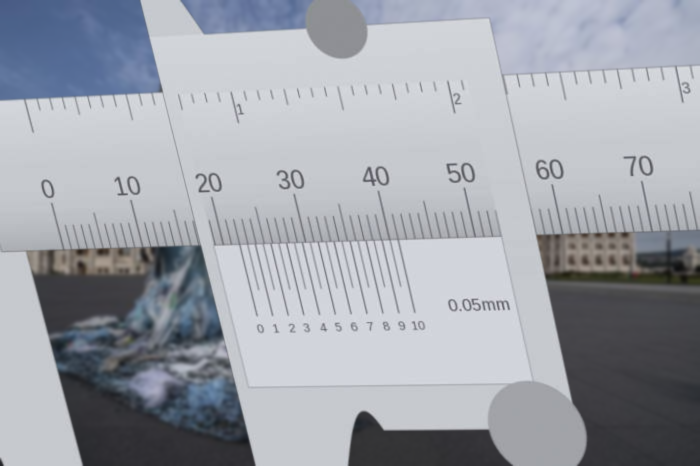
value=22.0 unit=mm
